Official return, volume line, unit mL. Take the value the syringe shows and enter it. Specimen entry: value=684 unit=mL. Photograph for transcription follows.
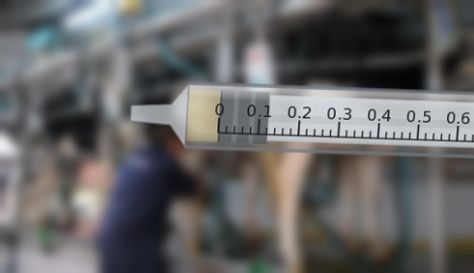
value=0 unit=mL
